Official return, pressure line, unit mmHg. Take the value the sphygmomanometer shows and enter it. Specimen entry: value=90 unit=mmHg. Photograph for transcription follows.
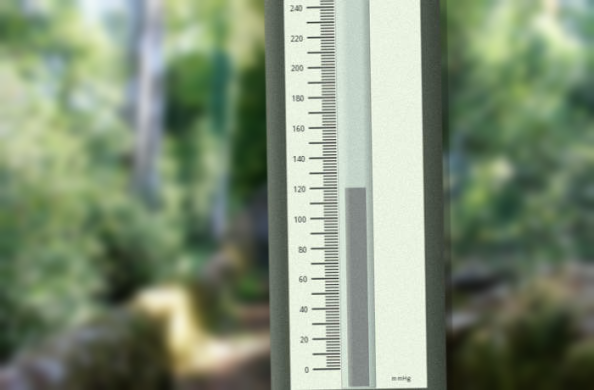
value=120 unit=mmHg
